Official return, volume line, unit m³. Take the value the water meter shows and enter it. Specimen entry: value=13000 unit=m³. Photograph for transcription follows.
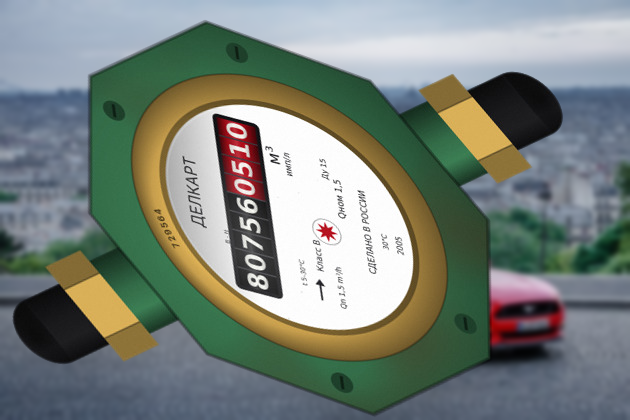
value=80756.0510 unit=m³
